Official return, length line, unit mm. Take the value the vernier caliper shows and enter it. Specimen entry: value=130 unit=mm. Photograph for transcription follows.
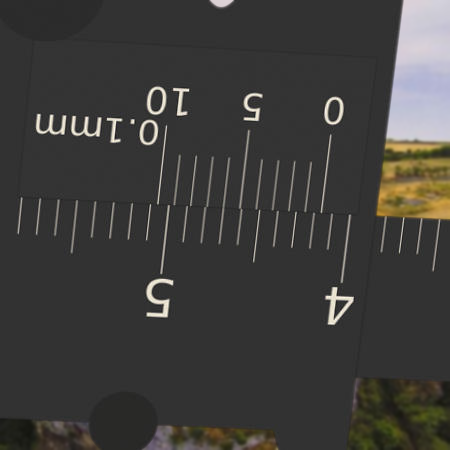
value=41.6 unit=mm
